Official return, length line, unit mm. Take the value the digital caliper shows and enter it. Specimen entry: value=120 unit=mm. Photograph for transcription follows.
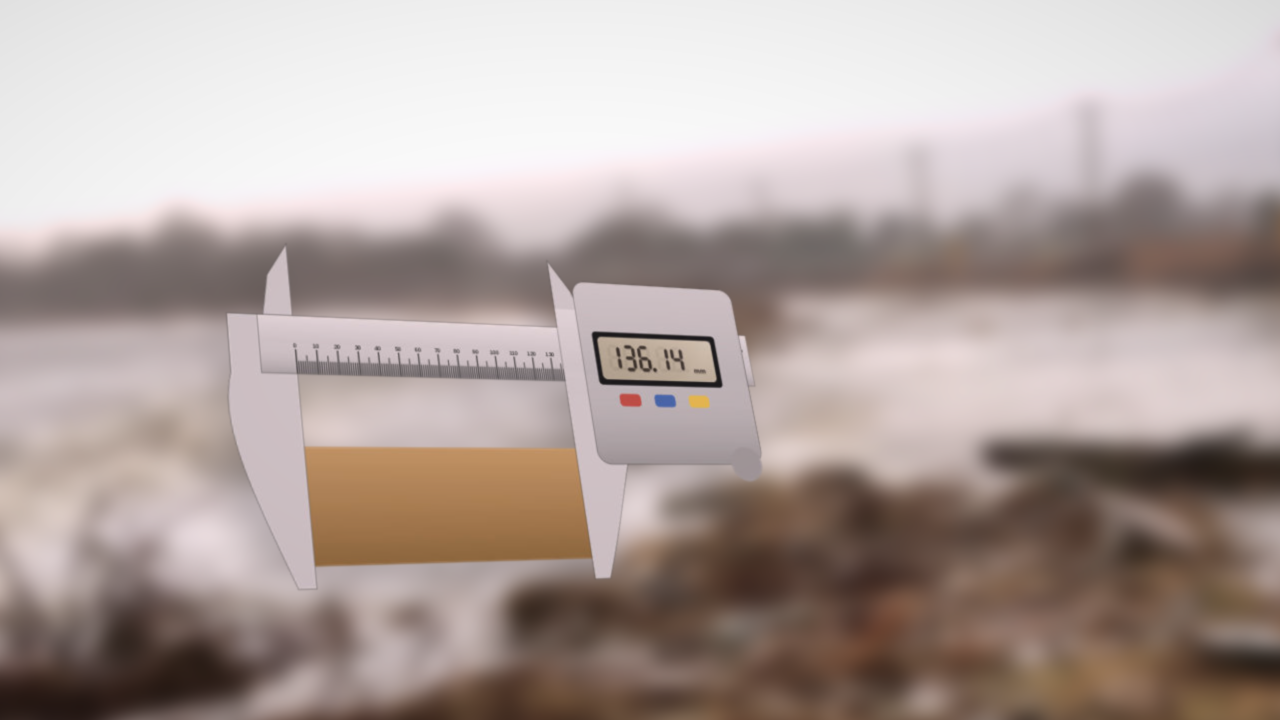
value=136.14 unit=mm
